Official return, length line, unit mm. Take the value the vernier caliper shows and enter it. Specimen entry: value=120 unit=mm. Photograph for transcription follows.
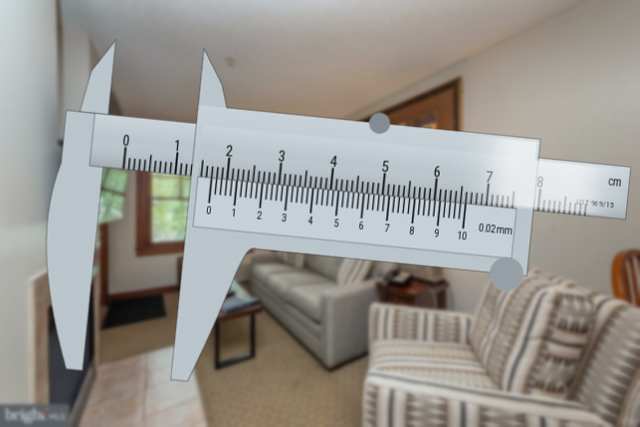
value=17.0 unit=mm
